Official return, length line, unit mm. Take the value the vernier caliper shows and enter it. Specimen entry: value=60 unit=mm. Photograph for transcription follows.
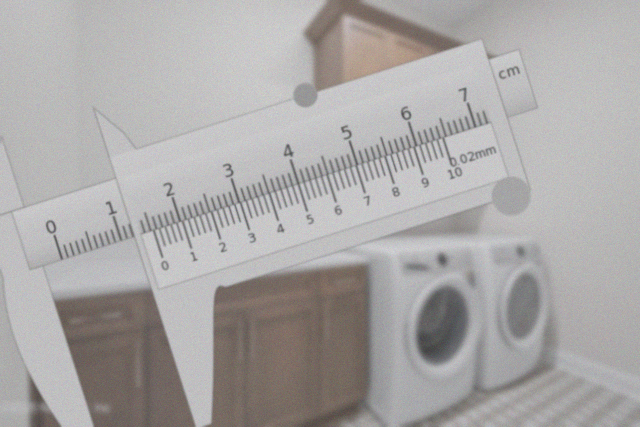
value=15.5 unit=mm
